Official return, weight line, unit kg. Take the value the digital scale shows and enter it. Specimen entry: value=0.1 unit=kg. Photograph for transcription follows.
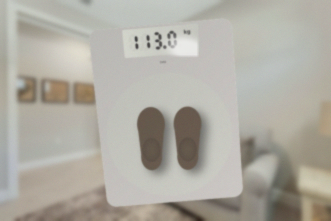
value=113.0 unit=kg
